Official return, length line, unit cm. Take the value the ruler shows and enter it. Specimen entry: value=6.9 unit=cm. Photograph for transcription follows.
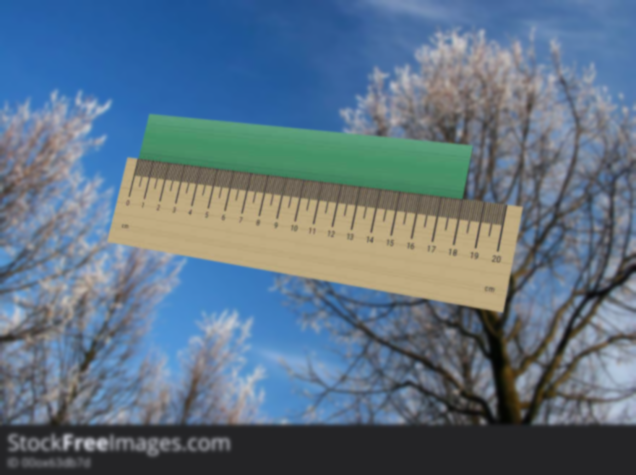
value=18 unit=cm
